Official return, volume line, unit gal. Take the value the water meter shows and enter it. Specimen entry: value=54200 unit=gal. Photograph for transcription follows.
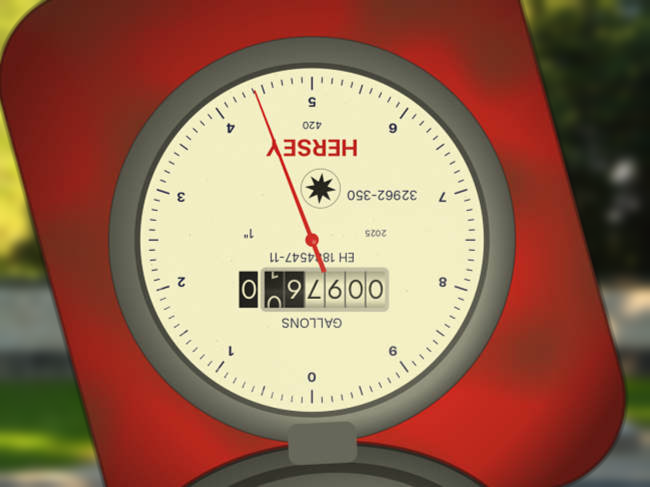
value=97604.4 unit=gal
